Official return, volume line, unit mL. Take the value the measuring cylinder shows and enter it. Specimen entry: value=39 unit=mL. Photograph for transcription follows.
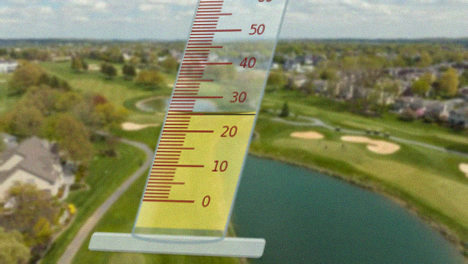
value=25 unit=mL
